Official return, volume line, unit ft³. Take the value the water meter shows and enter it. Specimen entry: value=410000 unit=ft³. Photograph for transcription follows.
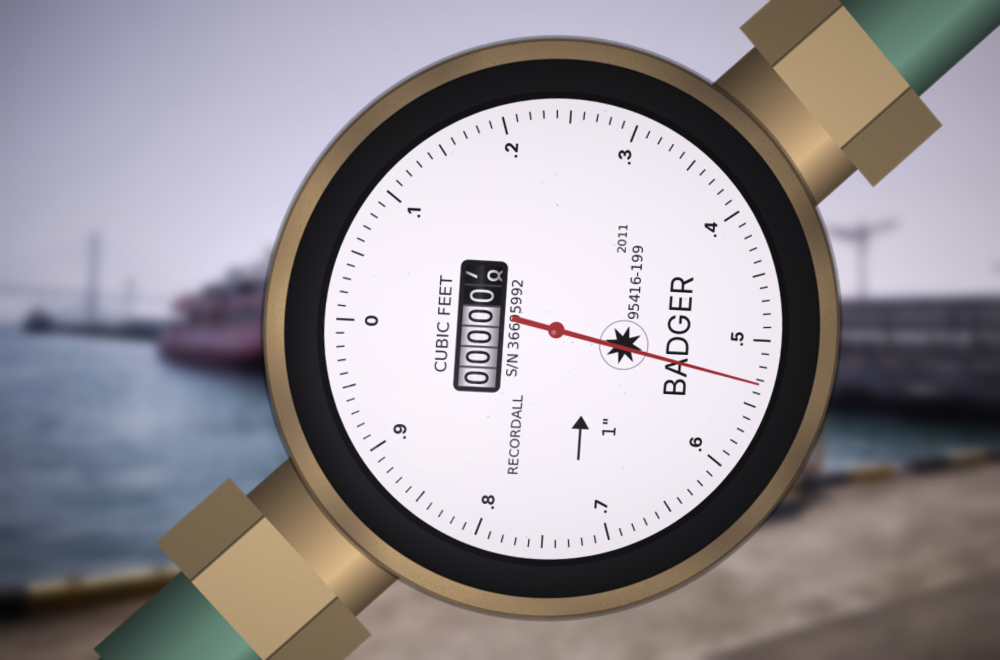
value=7.53 unit=ft³
